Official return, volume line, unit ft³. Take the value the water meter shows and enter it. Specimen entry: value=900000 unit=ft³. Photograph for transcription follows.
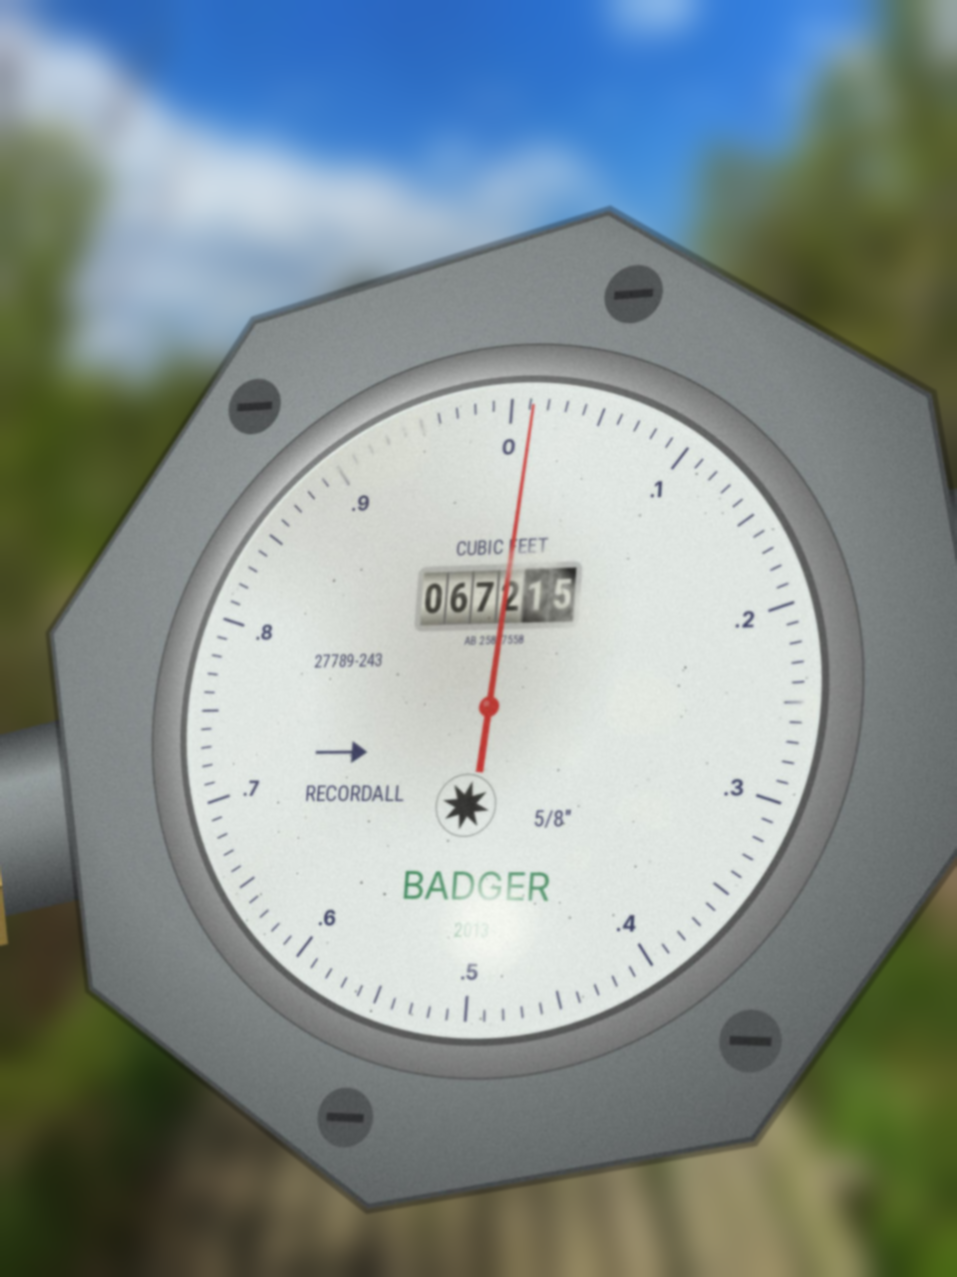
value=67215.01 unit=ft³
